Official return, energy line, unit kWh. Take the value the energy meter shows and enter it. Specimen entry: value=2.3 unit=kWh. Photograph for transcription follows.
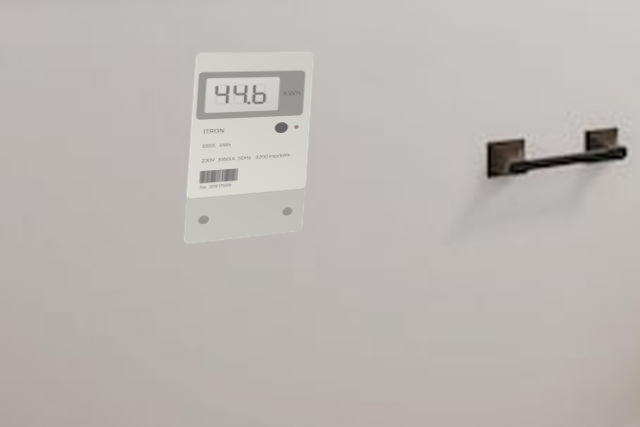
value=44.6 unit=kWh
